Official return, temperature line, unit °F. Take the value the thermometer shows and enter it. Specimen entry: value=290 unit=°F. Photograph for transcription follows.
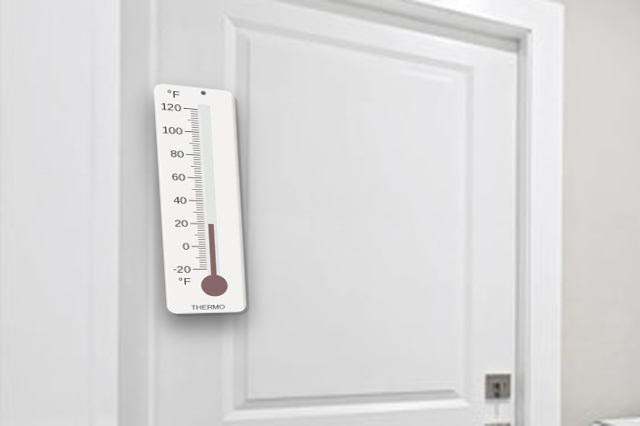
value=20 unit=°F
